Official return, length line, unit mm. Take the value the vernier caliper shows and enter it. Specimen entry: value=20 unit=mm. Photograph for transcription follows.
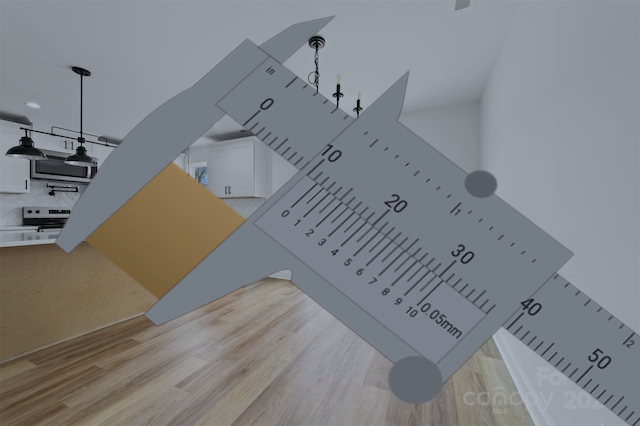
value=11.6 unit=mm
